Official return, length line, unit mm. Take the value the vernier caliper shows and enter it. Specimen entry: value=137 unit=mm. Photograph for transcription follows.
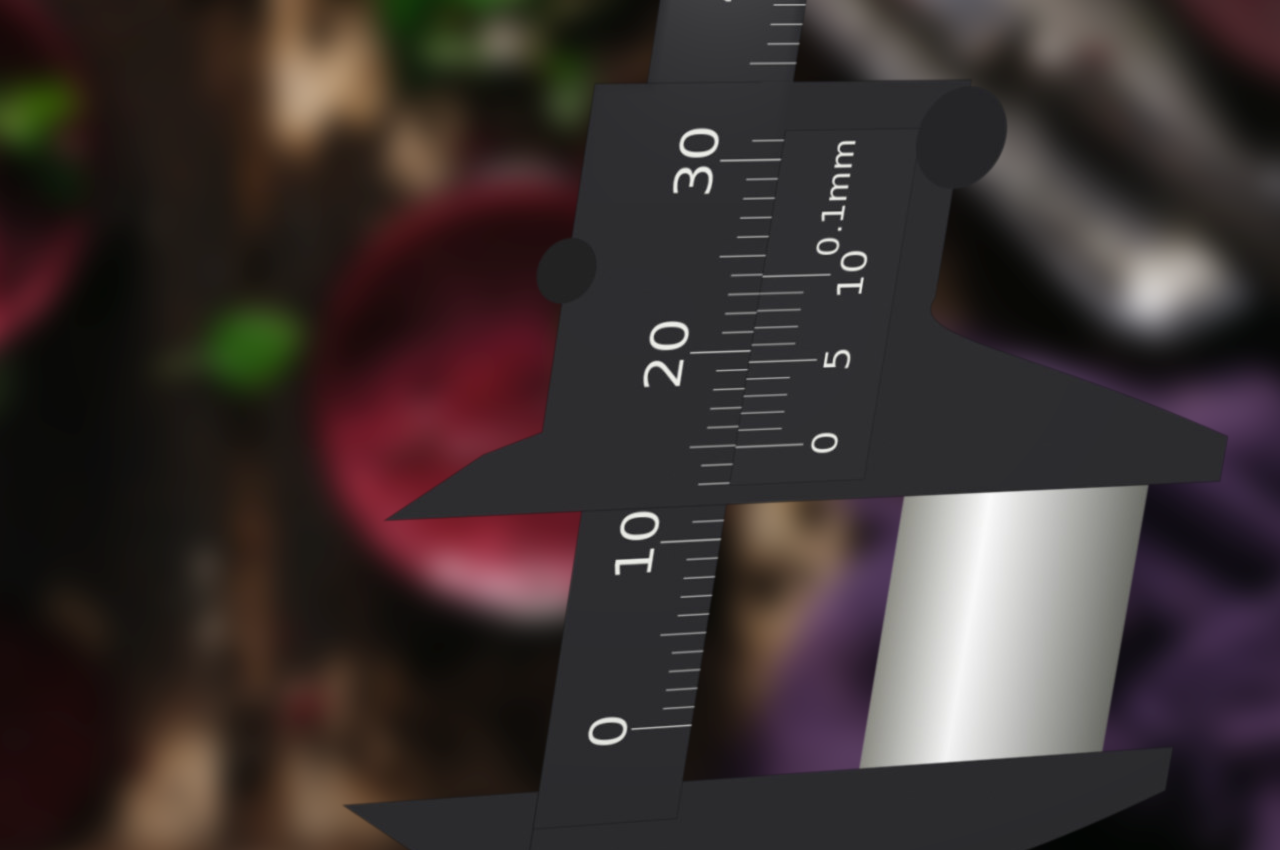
value=14.9 unit=mm
